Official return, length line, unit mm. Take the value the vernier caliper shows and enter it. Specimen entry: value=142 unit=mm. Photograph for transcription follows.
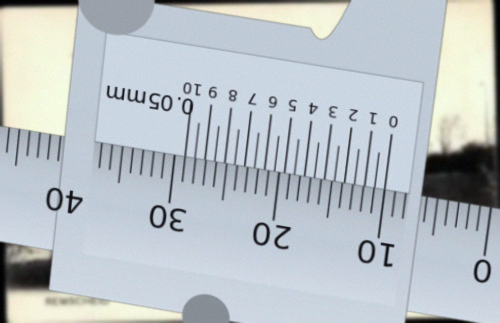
value=10.0 unit=mm
